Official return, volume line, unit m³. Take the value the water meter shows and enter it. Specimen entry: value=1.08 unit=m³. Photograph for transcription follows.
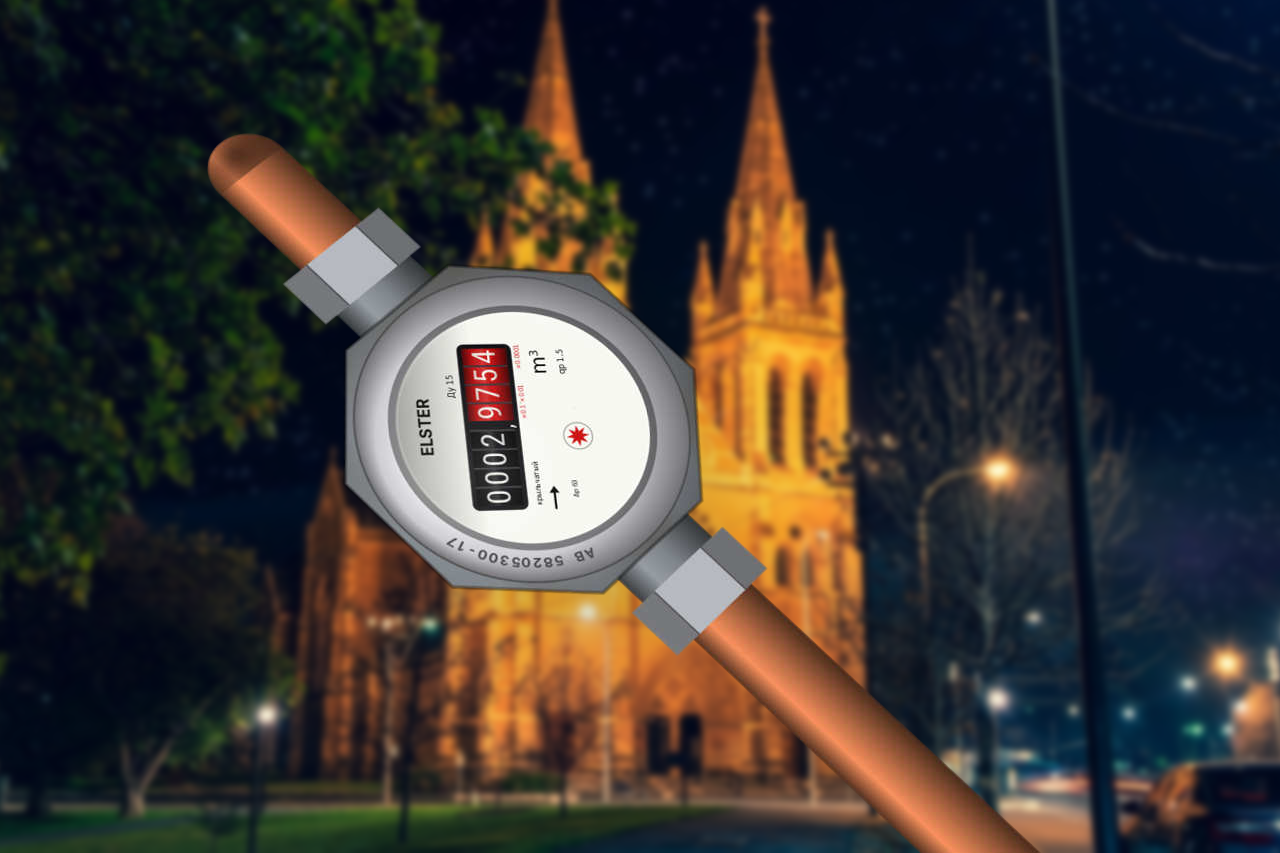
value=2.9754 unit=m³
